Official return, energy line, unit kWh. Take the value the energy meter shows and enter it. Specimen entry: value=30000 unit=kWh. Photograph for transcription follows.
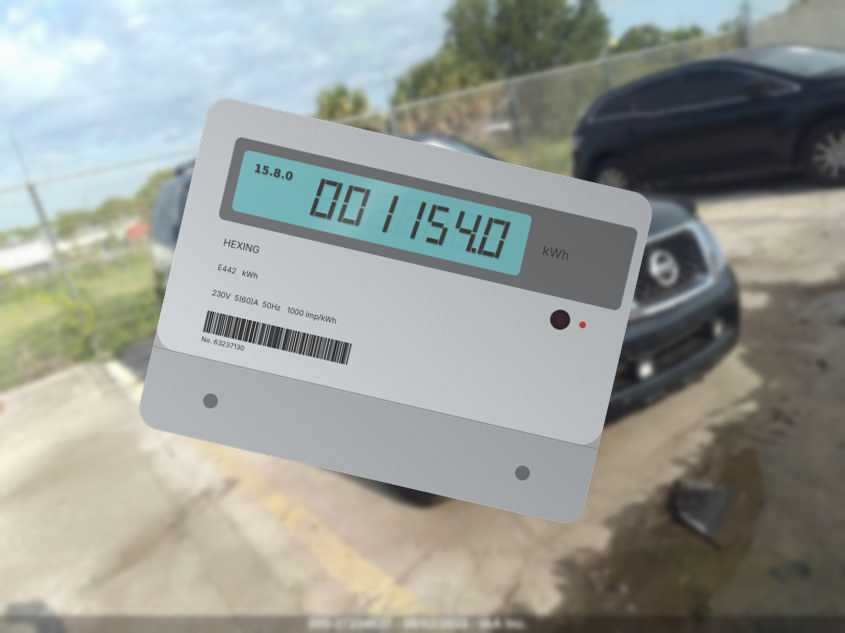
value=1154.0 unit=kWh
